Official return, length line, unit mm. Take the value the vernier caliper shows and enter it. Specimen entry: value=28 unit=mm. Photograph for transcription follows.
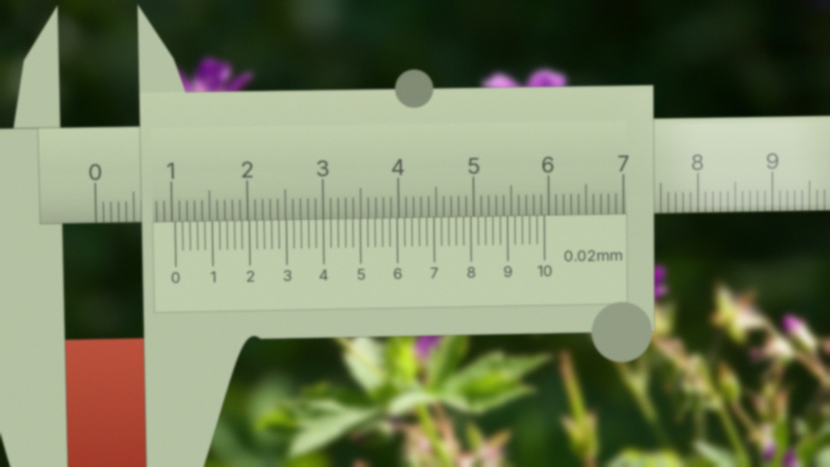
value=10.4 unit=mm
